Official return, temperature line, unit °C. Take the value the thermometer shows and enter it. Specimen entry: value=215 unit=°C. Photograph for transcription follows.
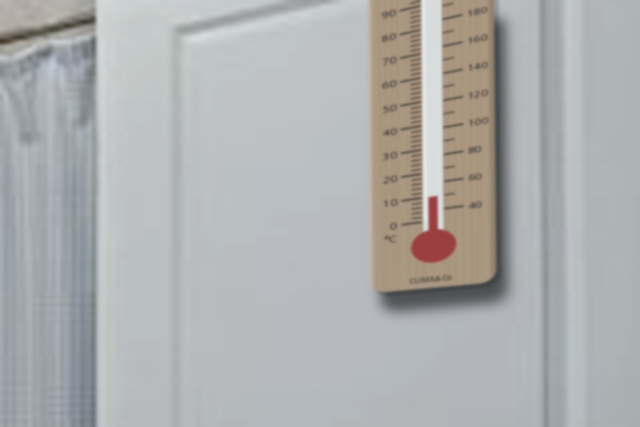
value=10 unit=°C
